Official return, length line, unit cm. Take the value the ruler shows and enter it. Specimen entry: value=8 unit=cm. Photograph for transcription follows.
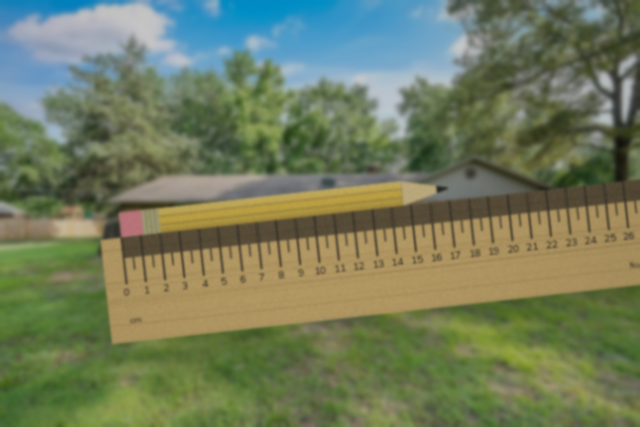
value=17 unit=cm
